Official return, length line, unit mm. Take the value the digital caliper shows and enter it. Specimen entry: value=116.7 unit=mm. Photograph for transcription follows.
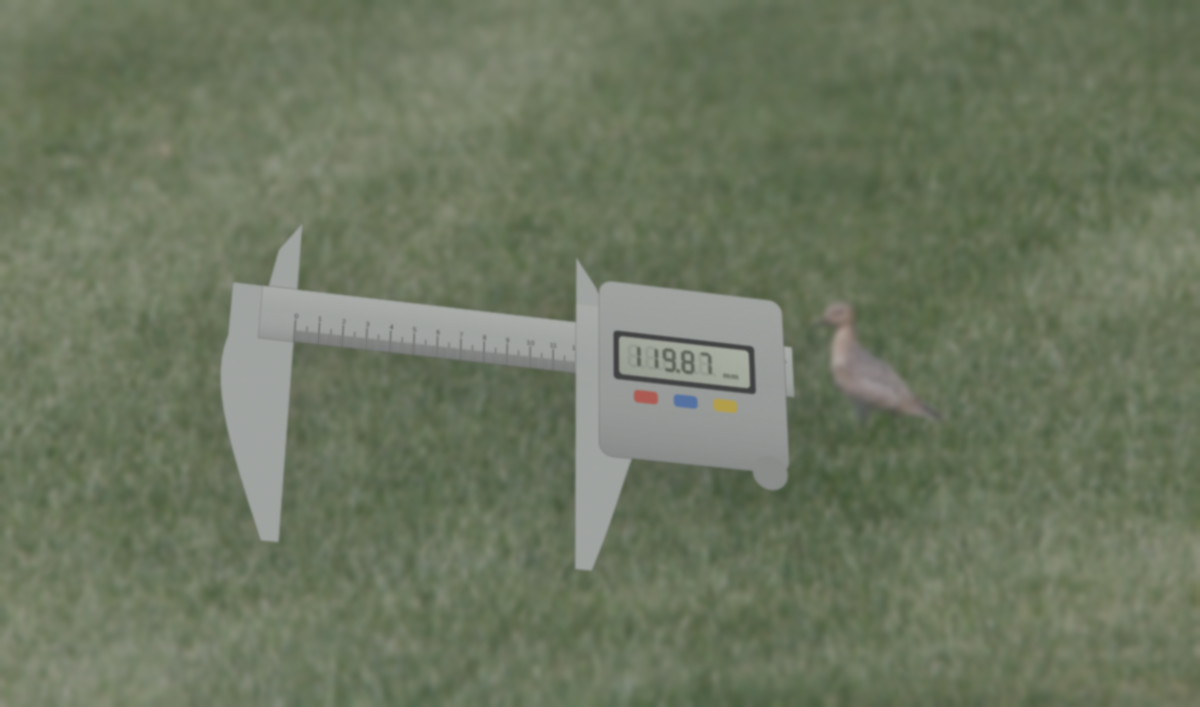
value=119.87 unit=mm
